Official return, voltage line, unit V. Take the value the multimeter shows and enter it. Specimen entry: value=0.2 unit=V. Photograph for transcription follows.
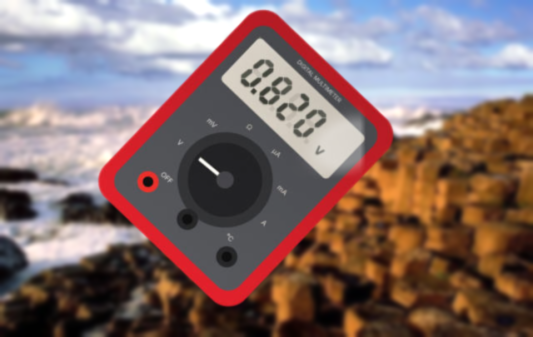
value=0.820 unit=V
